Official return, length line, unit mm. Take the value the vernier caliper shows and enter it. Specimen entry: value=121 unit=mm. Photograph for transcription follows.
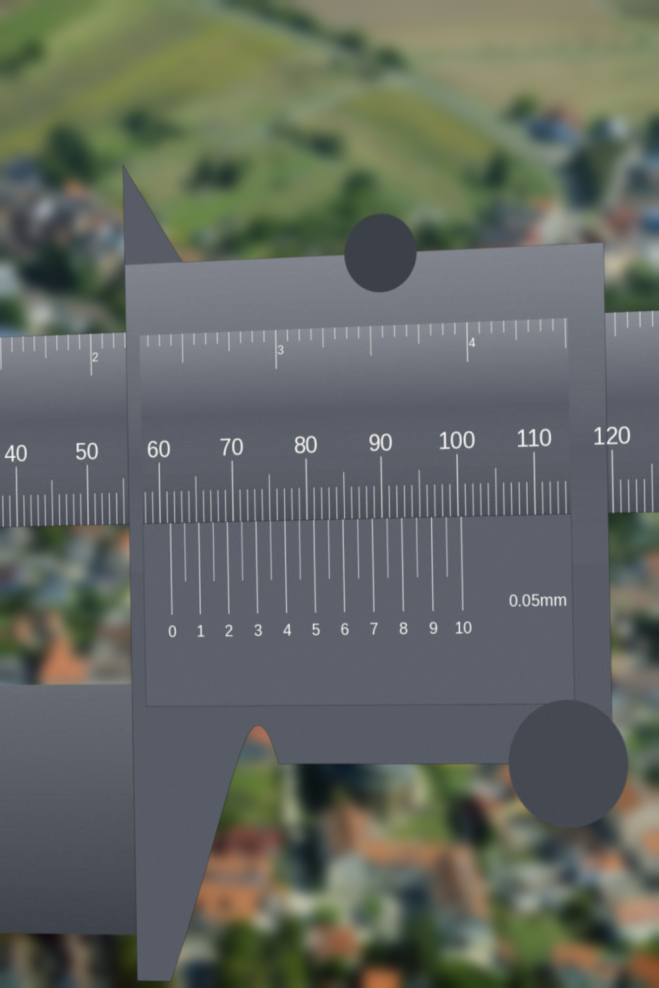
value=61.4 unit=mm
